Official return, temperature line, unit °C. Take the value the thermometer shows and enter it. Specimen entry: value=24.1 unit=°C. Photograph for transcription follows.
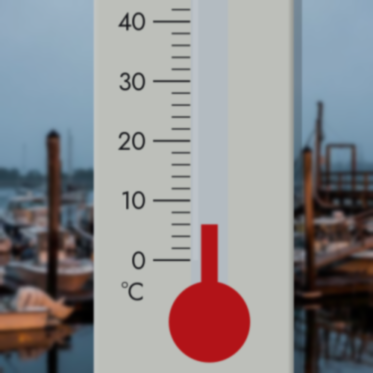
value=6 unit=°C
